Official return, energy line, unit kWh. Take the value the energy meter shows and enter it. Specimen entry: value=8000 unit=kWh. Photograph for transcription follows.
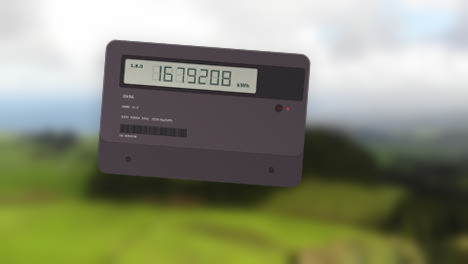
value=1679208 unit=kWh
